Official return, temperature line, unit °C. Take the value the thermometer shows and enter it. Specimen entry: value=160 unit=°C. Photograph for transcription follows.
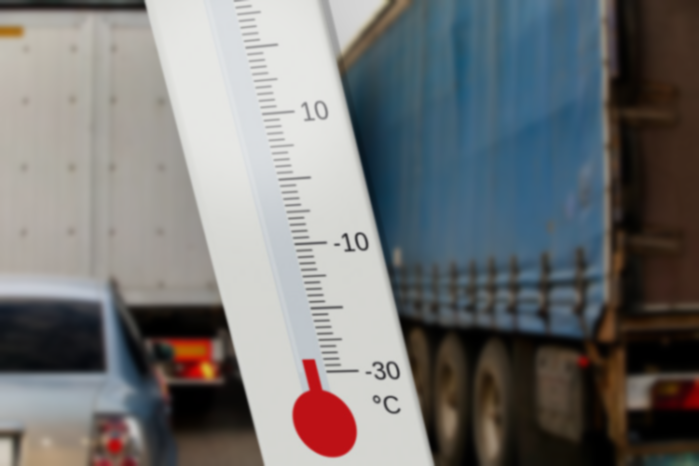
value=-28 unit=°C
